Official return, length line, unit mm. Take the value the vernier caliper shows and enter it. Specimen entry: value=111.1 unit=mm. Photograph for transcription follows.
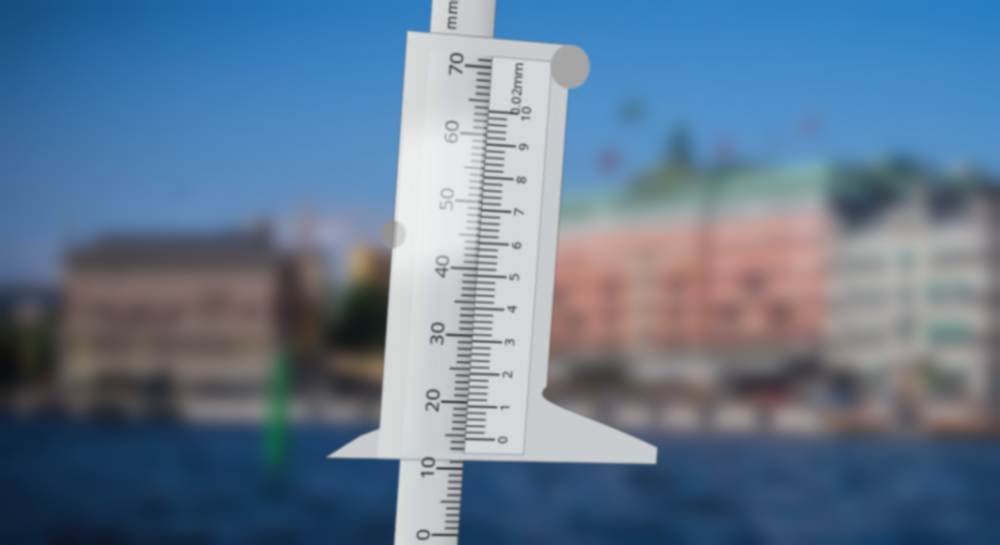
value=14.5 unit=mm
